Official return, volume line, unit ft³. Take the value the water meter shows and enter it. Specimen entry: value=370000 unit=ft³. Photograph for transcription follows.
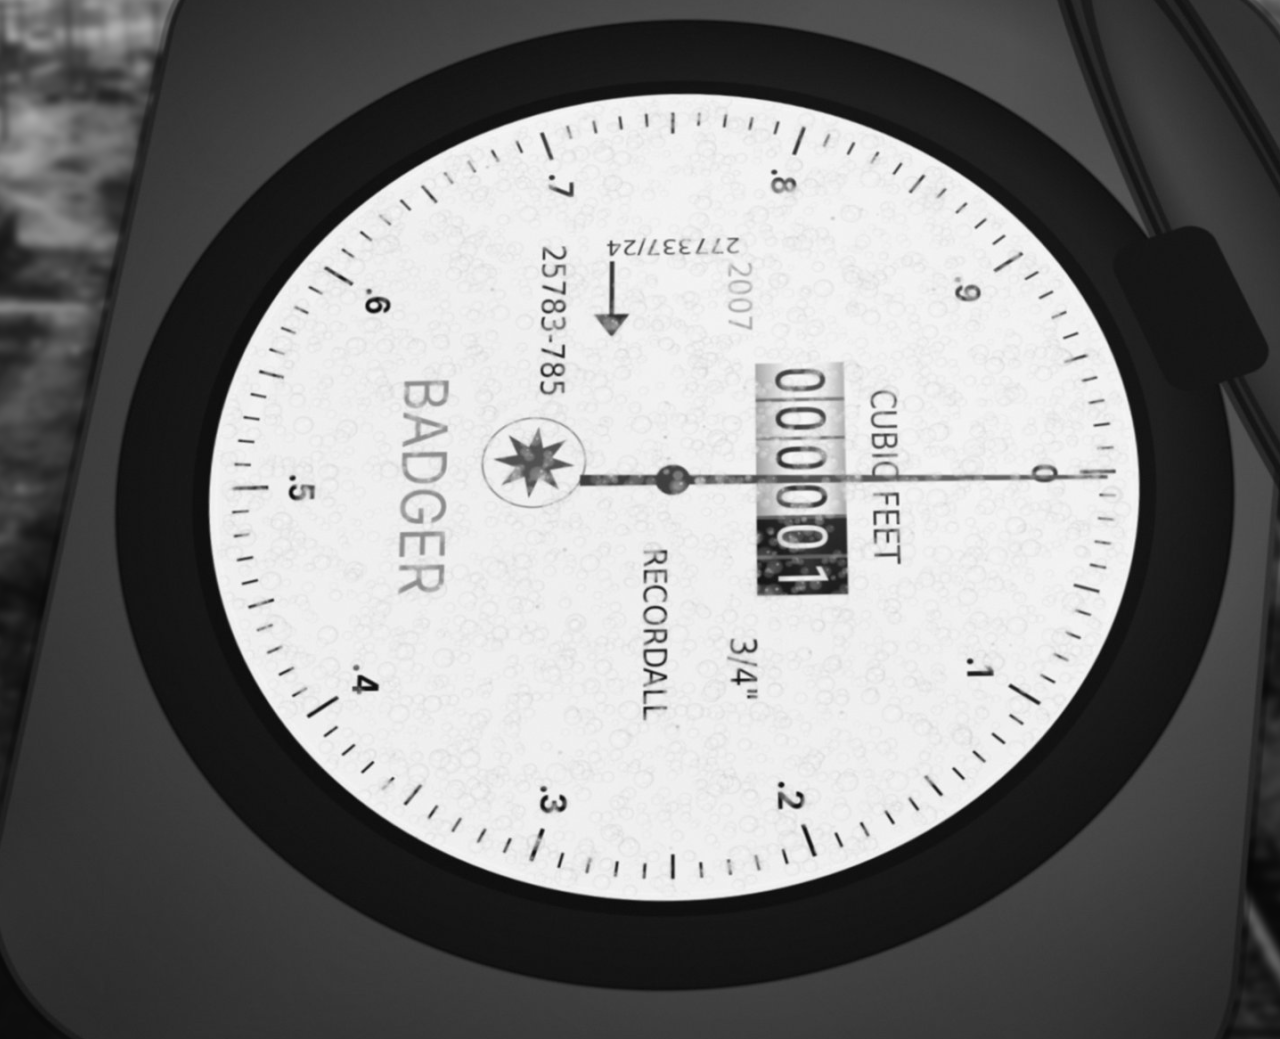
value=1.00 unit=ft³
